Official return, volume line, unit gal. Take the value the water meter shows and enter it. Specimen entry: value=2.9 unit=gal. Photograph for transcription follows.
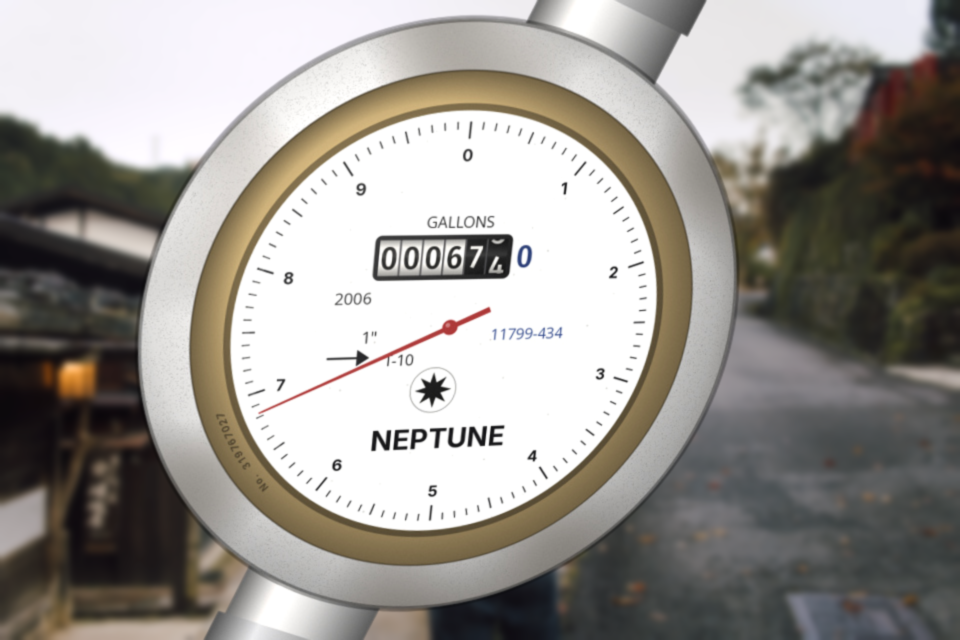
value=6736.8 unit=gal
